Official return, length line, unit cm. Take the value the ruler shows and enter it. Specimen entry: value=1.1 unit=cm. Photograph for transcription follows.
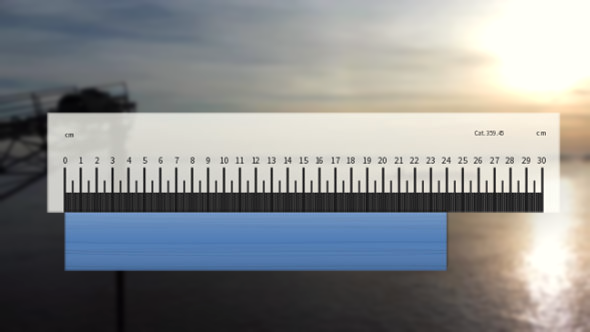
value=24 unit=cm
